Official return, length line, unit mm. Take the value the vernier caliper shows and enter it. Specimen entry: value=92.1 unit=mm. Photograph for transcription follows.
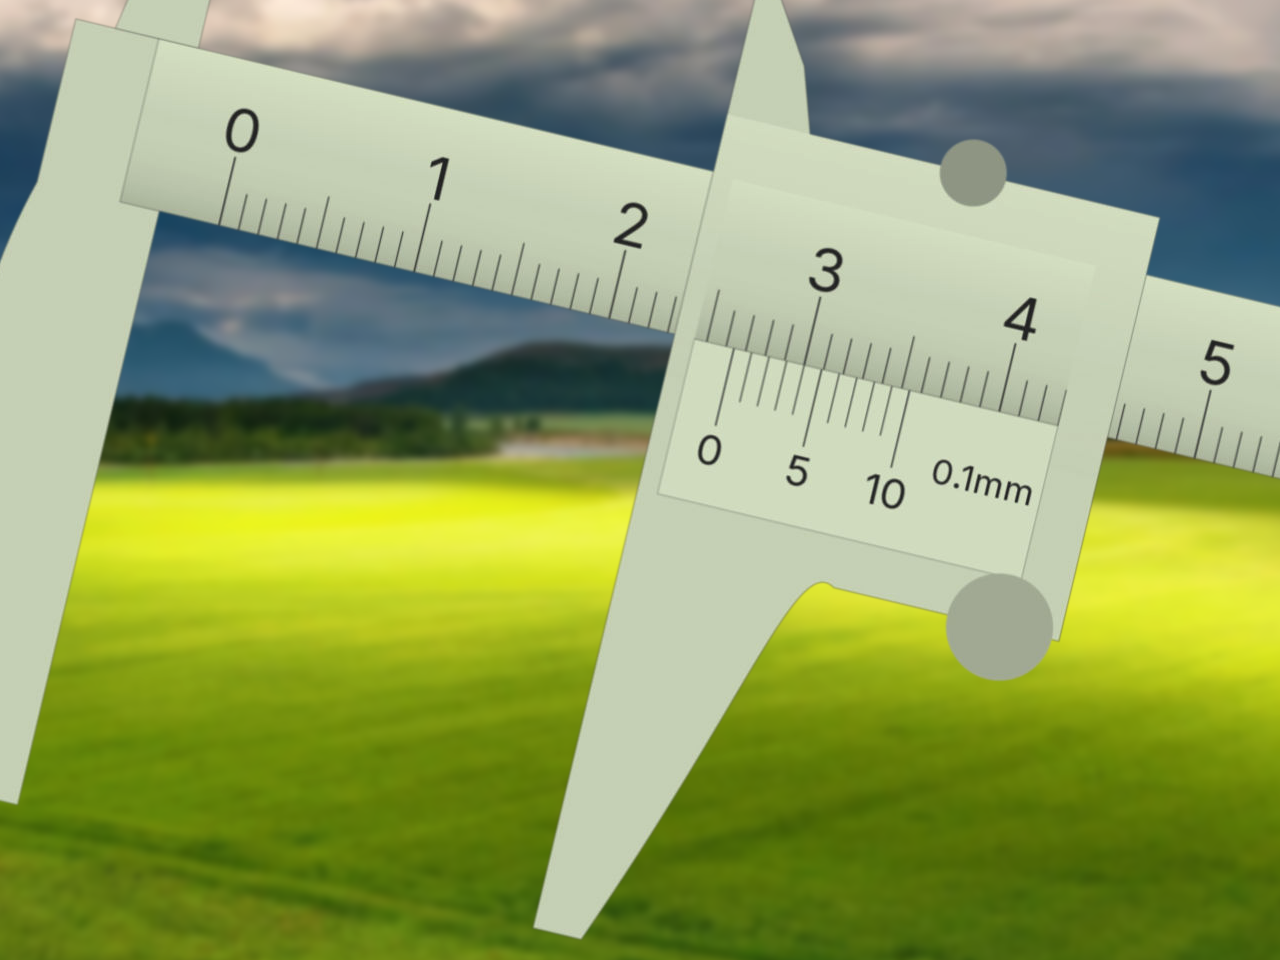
value=26.4 unit=mm
